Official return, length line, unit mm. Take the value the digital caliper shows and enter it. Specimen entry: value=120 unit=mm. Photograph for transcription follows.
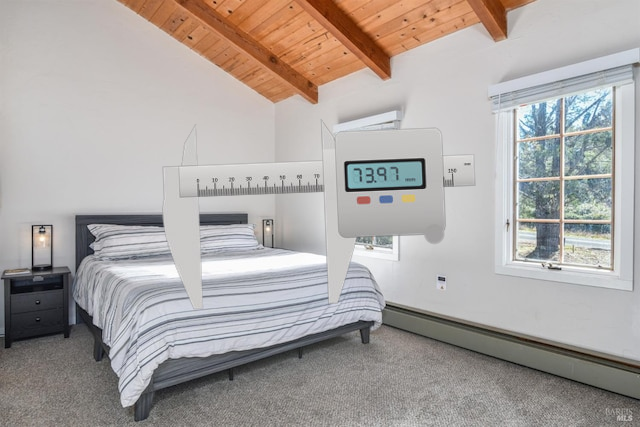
value=73.97 unit=mm
